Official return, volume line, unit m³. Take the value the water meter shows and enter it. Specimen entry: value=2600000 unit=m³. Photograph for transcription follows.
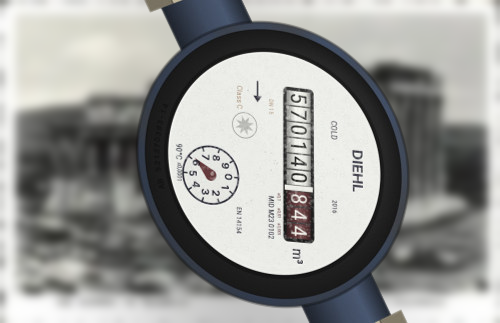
value=570140.8446 unit=m³
